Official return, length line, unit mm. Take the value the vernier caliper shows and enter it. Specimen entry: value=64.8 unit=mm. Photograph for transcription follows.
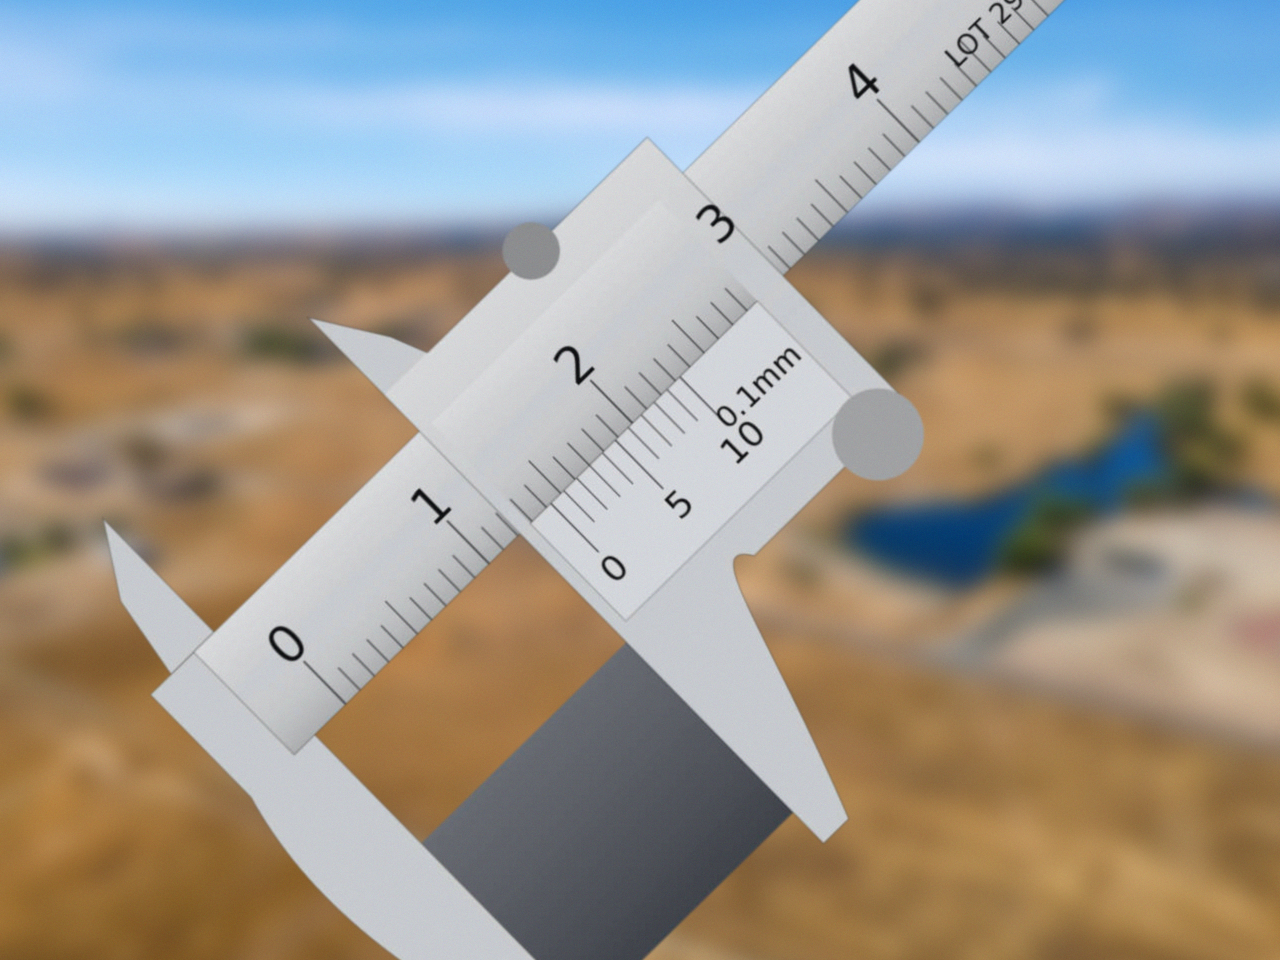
value=14.3 unit=mm
